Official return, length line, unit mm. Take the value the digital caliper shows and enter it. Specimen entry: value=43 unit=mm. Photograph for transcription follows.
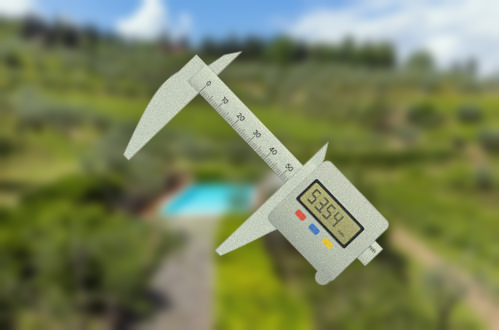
value=53.54 unit=mm
